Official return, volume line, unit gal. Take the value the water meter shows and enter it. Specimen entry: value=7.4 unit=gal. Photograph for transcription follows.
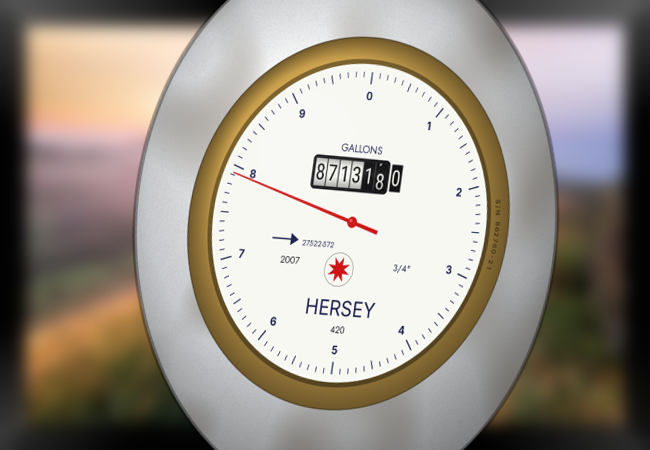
value=8713177.9 unit=gal
